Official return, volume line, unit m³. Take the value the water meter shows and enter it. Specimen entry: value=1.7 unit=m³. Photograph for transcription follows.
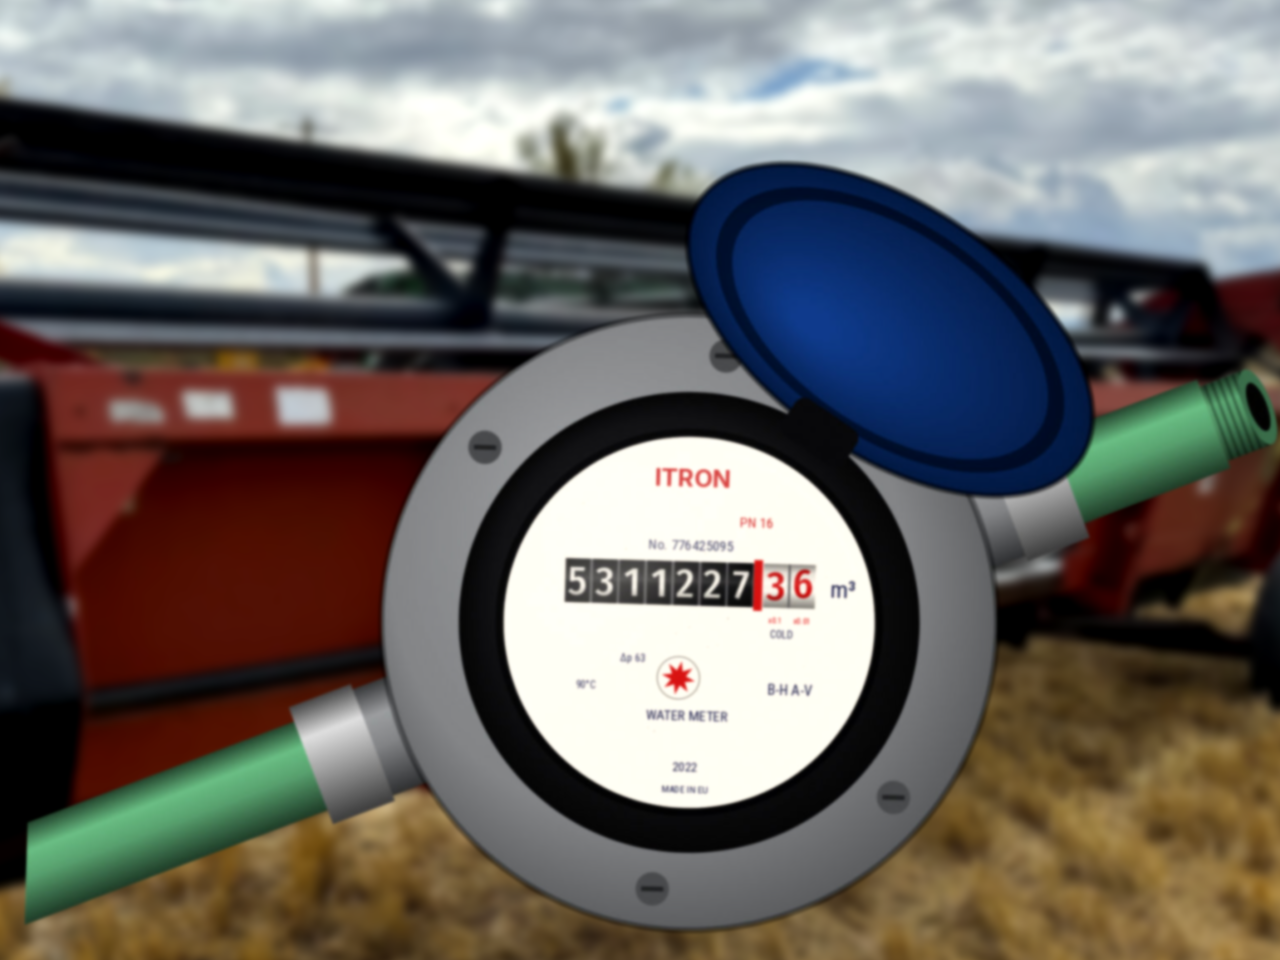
value=5311227.36 unit=m³
